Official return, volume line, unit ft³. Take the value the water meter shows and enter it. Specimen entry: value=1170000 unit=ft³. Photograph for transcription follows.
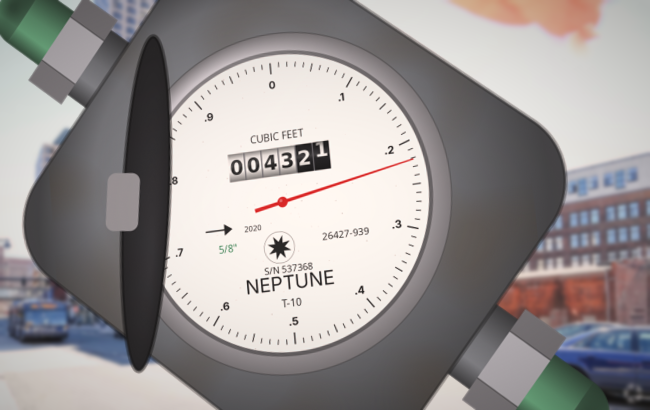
value=4321.22 unit=ft³
